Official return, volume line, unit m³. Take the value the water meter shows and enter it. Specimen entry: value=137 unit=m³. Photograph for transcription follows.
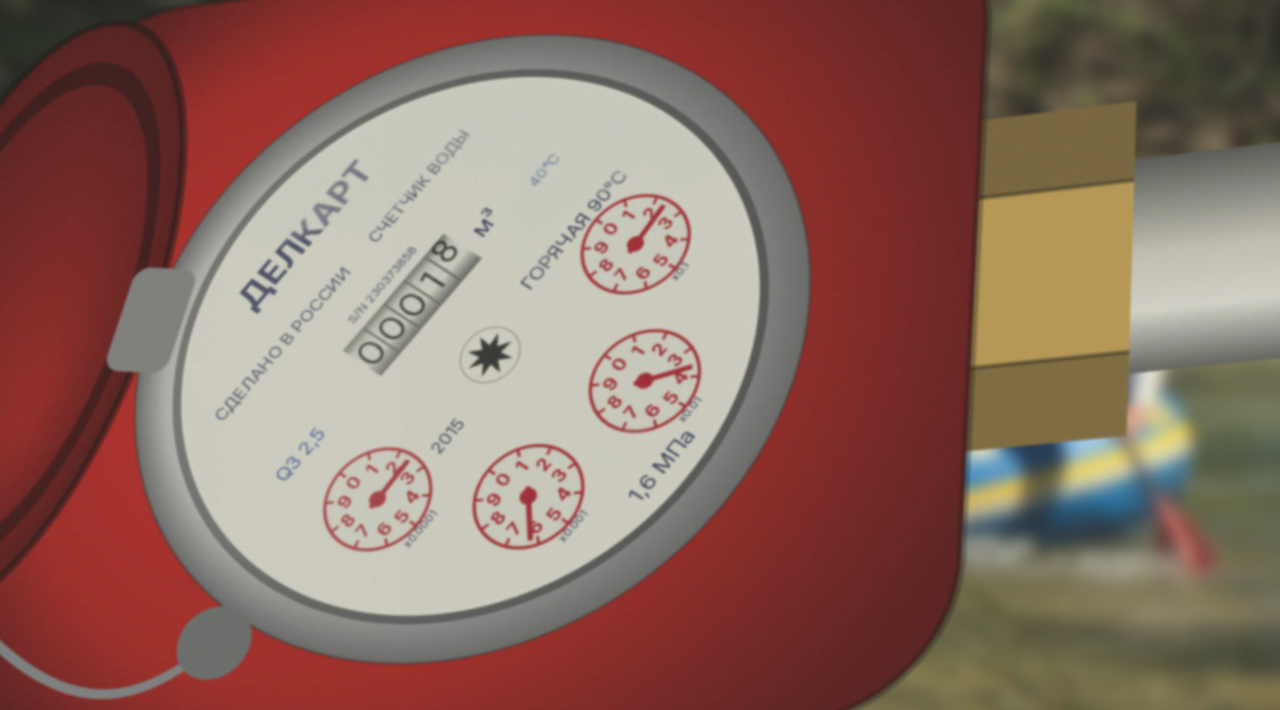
value=18.2362 unit=m³
